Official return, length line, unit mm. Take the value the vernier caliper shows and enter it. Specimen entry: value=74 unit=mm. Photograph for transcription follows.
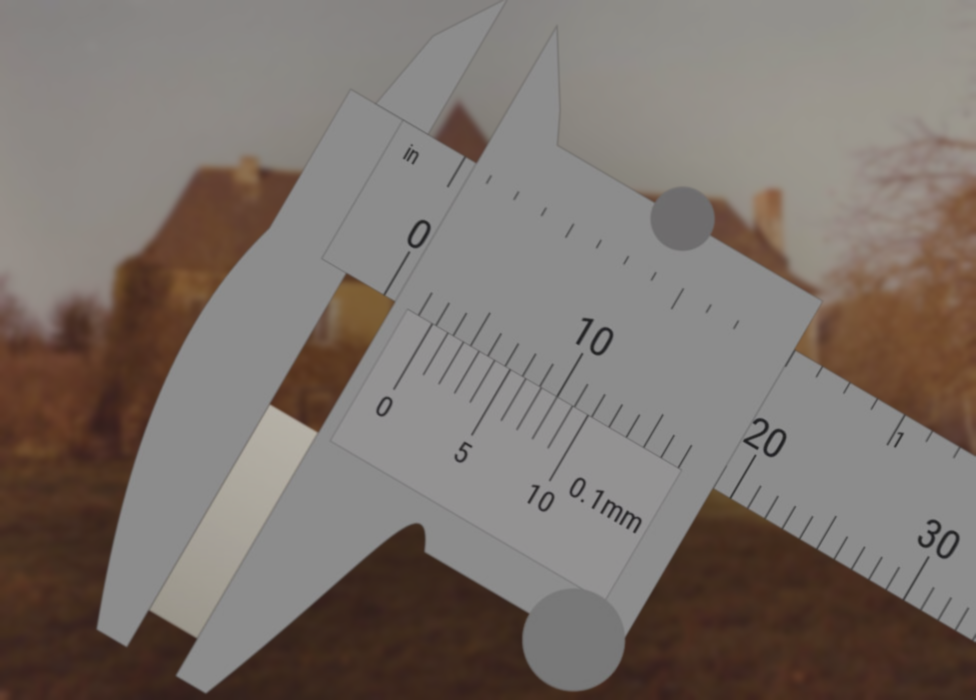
value=2.8 unit=mm
